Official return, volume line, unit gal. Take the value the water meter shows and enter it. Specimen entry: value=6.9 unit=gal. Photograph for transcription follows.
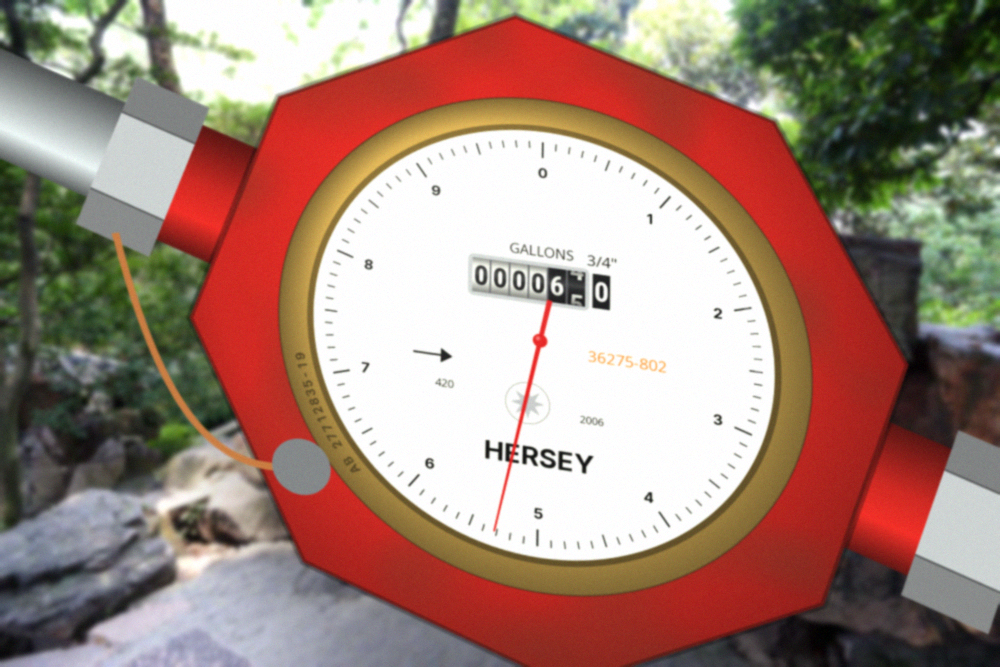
value=645.3 unit=gal
